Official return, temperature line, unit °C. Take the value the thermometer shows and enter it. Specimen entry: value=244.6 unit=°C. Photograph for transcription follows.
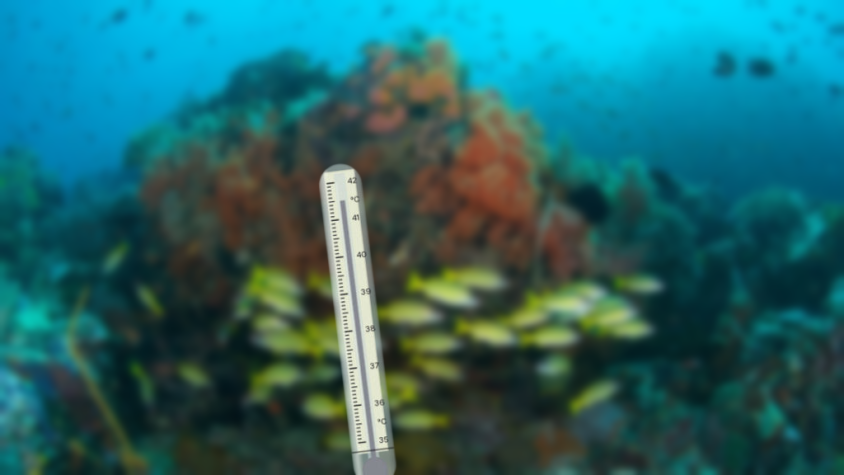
value=41.5 unit=°C
